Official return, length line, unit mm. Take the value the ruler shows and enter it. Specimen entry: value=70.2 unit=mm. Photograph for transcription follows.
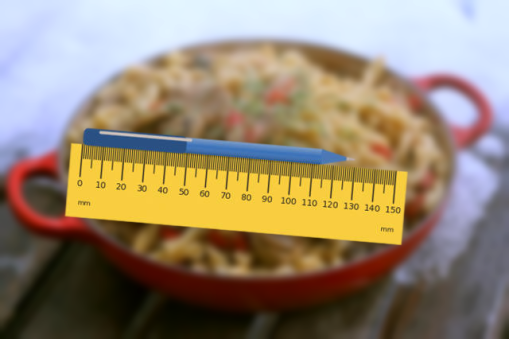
value=130 unit=mm
